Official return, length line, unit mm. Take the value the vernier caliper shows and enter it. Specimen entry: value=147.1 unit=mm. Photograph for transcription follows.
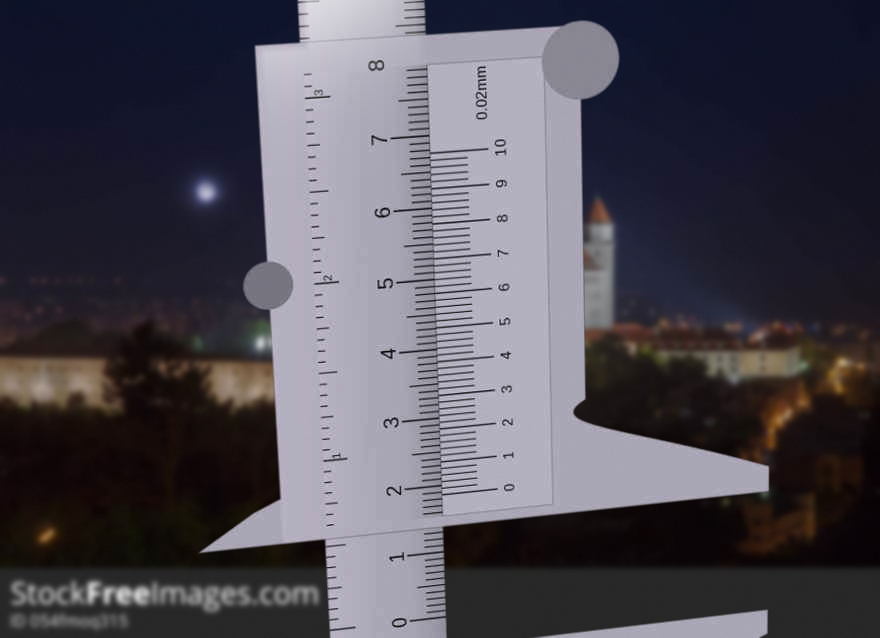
value=18.6 unit=mm
